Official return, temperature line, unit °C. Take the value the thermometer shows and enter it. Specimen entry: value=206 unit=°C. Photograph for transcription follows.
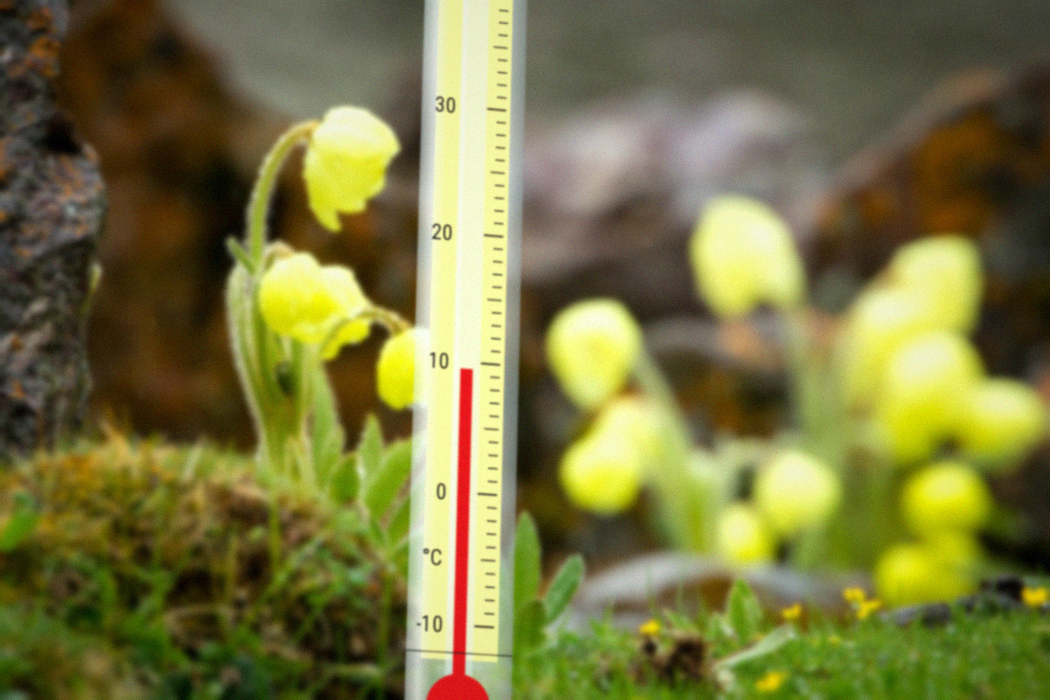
value=9.5 unit=°C
